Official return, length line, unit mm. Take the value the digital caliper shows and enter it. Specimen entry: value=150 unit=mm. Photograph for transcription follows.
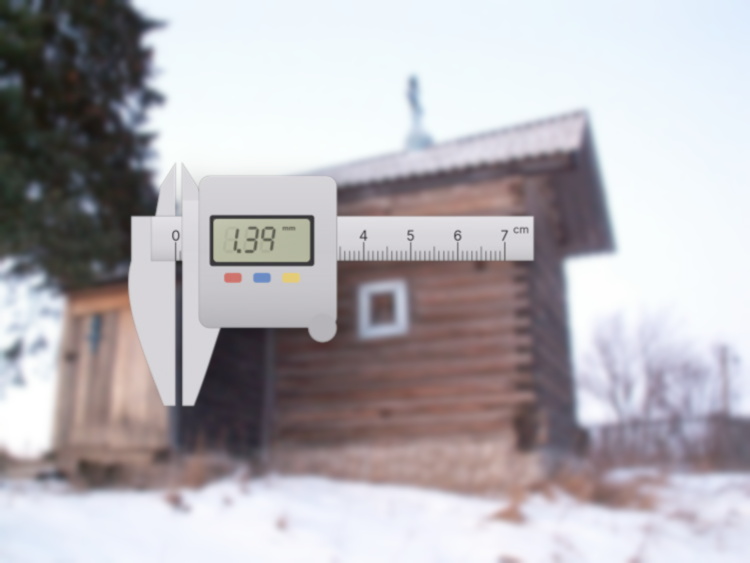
value=1.39 unit=mm
